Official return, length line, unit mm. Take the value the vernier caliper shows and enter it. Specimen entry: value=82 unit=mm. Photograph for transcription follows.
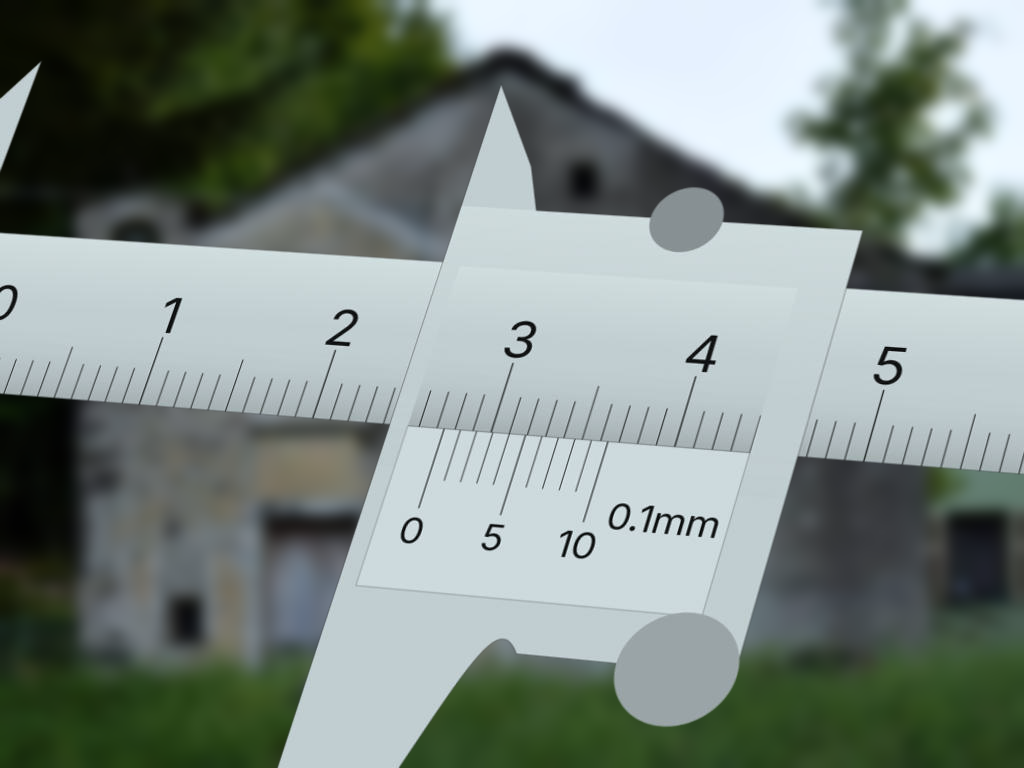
value=27.4 unit=mm
